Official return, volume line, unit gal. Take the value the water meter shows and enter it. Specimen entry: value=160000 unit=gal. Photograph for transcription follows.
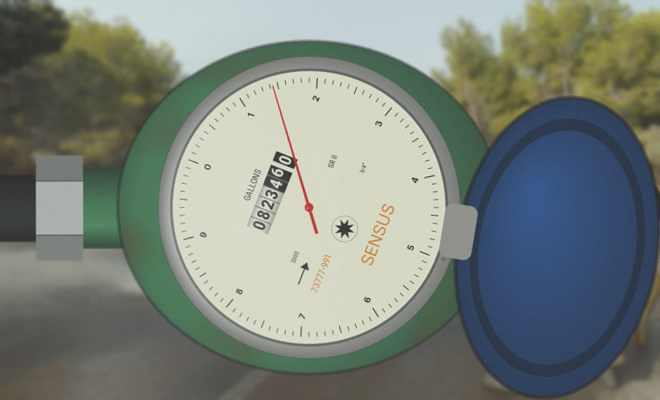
value=823461.4 unit=gal
